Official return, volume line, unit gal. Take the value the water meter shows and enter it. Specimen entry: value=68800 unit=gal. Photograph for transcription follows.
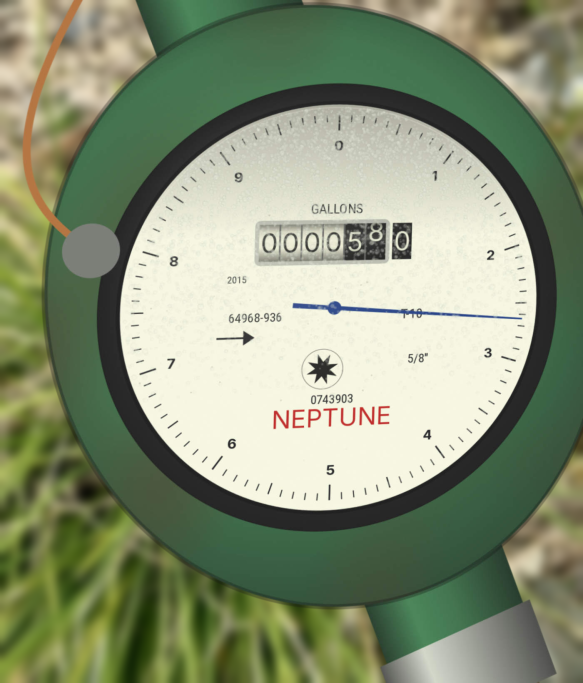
value=582.6 unit=gal
